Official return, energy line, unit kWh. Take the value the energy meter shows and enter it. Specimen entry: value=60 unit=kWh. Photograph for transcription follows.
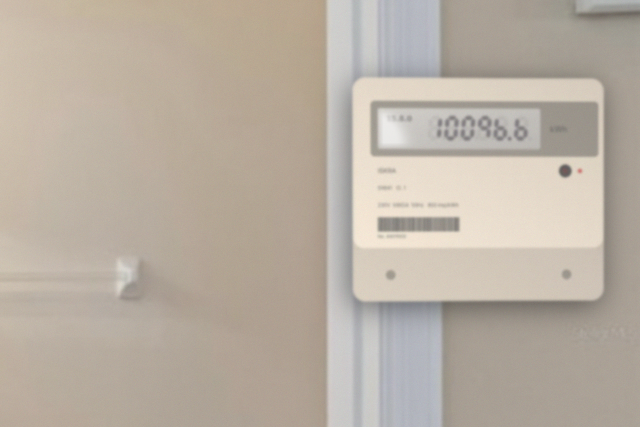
value=10096.6 unit=kWh
